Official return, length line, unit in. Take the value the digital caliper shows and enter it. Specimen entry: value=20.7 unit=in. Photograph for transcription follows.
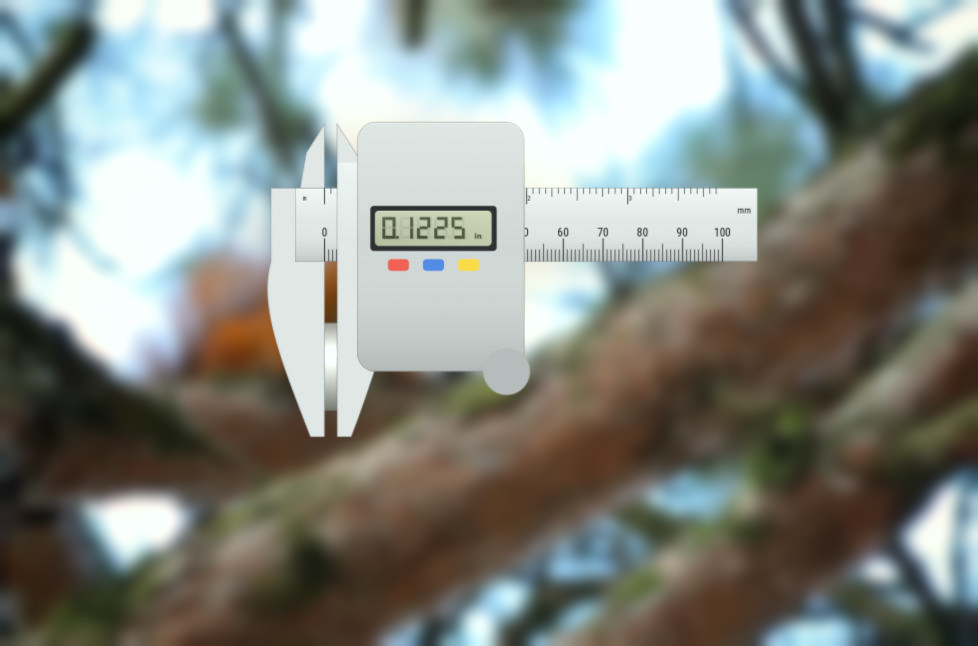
value=0.1225 unit=in
